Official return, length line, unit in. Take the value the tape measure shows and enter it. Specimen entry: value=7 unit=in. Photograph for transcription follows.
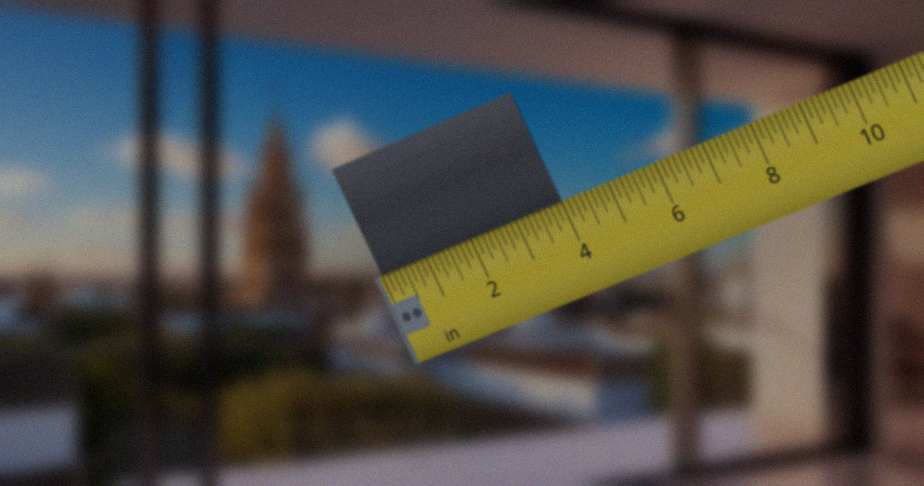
value=4 unit=in
